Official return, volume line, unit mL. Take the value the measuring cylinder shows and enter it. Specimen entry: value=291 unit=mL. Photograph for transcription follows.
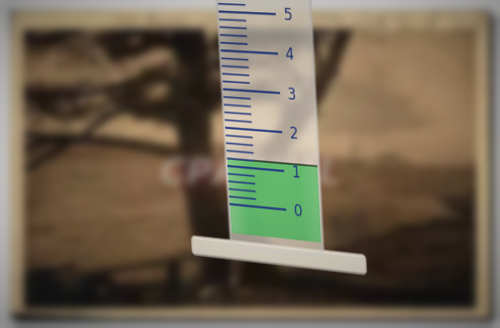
value=1.2 unit=mL
